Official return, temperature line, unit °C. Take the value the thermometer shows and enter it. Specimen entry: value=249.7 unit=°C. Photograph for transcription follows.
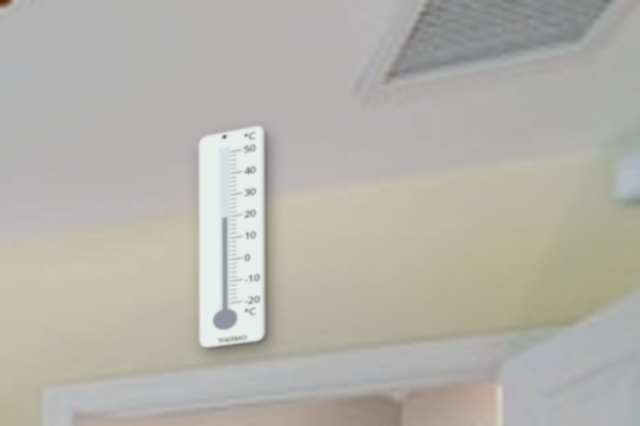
value=20 unit=°C
